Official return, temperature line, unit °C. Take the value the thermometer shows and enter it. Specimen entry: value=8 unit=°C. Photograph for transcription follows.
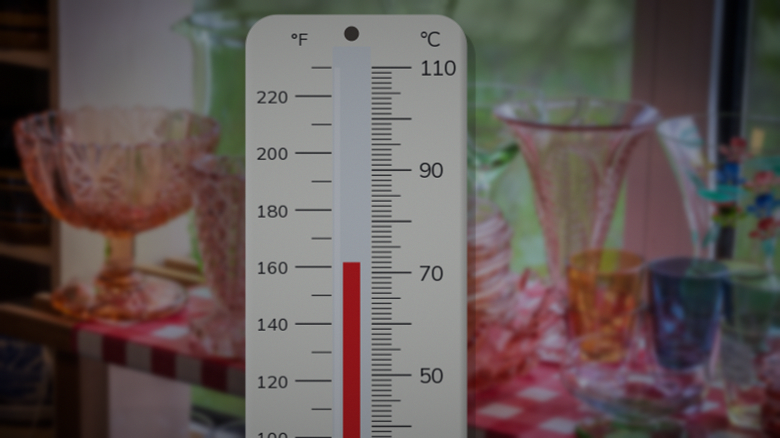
value=72 unit=°C
